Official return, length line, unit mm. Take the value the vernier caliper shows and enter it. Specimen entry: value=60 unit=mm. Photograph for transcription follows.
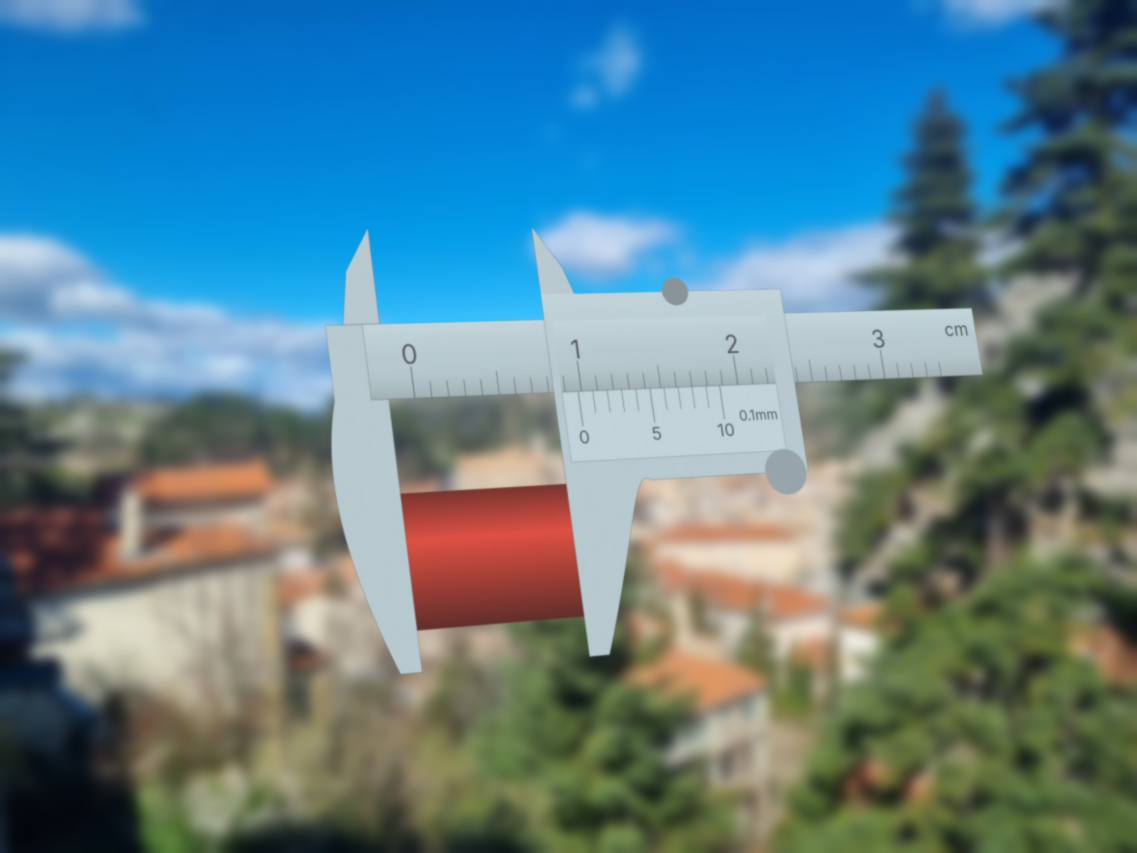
value=9.8 unit=mm
